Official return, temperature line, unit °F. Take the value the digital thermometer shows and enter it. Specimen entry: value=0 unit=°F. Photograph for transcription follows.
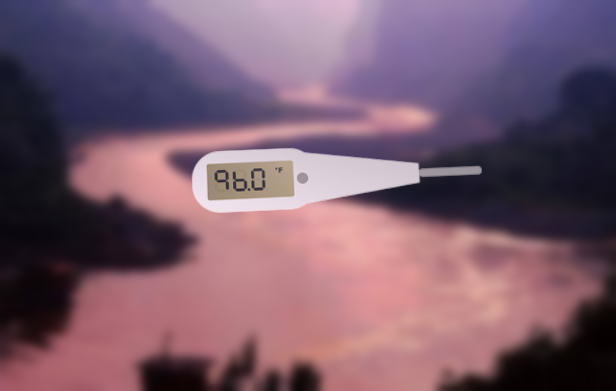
value=96.0 unit=°F
